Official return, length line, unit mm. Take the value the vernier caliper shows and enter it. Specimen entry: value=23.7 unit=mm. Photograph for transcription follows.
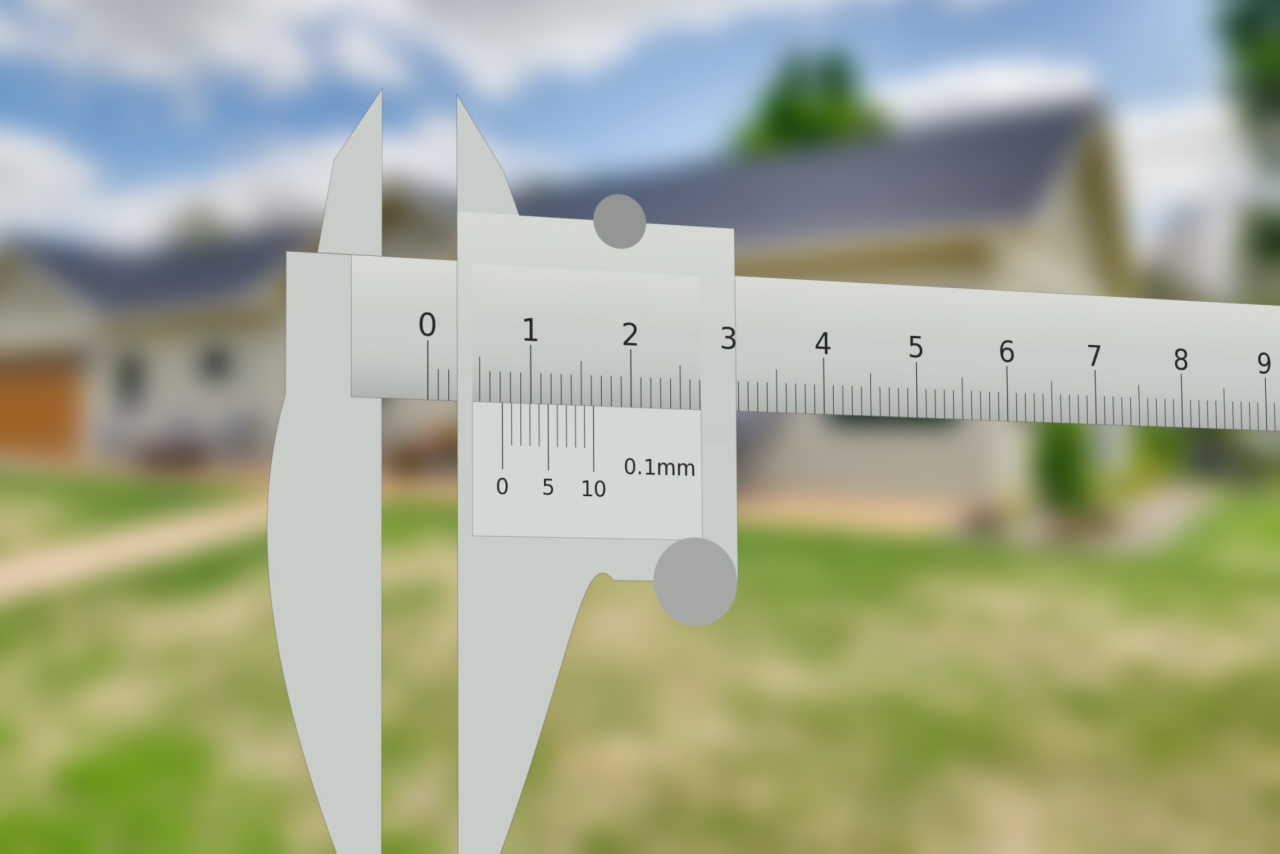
value=7.2 unit=mm
